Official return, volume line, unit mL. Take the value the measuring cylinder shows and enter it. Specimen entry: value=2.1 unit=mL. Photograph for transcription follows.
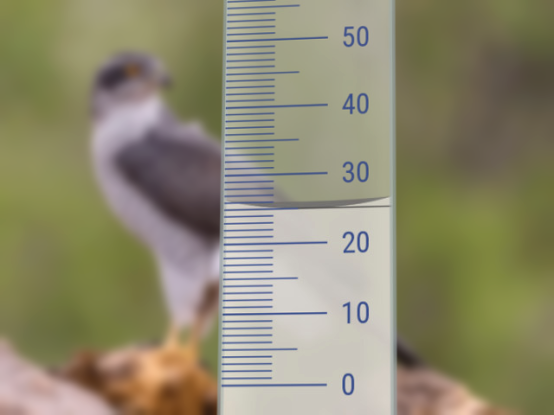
value=25 unit=mL
